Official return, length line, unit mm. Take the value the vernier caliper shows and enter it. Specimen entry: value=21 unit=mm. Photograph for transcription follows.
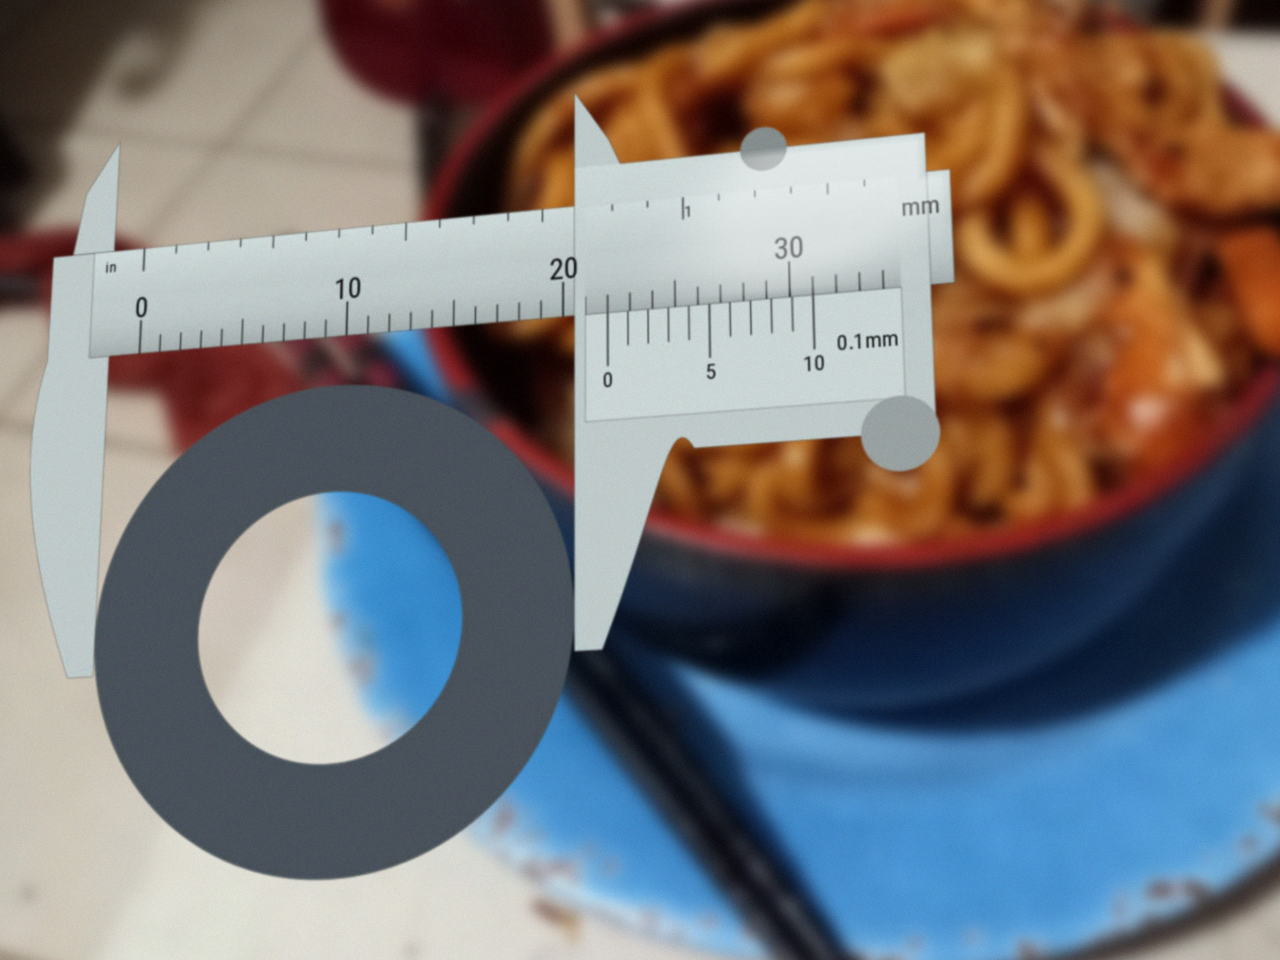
value=22.0 unit=mm
